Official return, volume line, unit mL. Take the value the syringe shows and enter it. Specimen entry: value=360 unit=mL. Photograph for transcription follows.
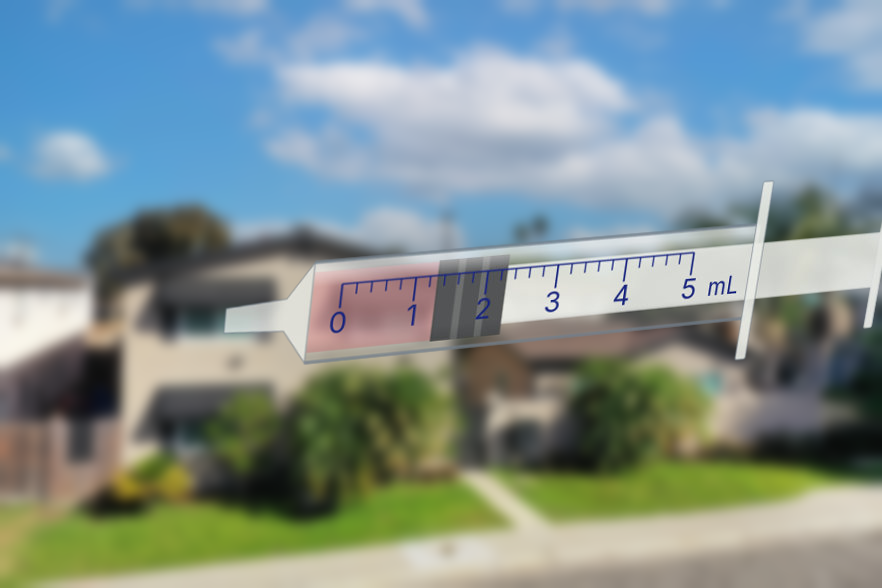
value=1.3 unit=mL
